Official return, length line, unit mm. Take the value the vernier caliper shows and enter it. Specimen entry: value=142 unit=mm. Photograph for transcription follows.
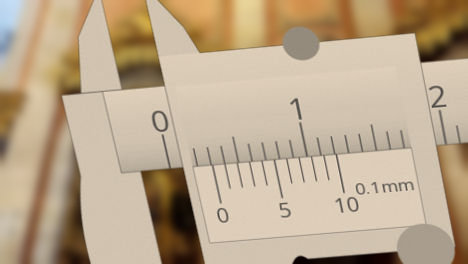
value=3.1 unit=mm
